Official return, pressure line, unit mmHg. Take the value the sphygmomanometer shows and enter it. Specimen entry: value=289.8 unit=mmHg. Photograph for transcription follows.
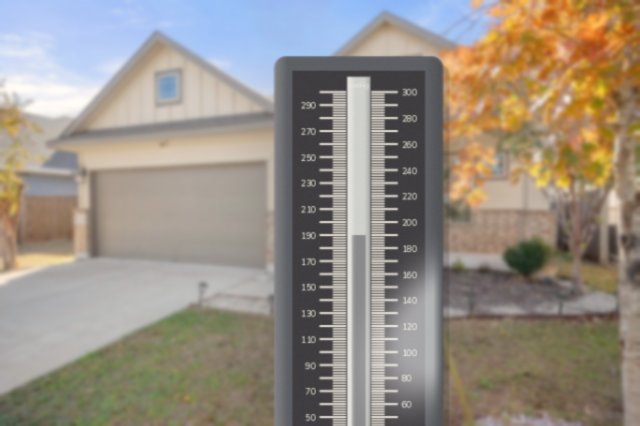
value=190 unit=mmHg
